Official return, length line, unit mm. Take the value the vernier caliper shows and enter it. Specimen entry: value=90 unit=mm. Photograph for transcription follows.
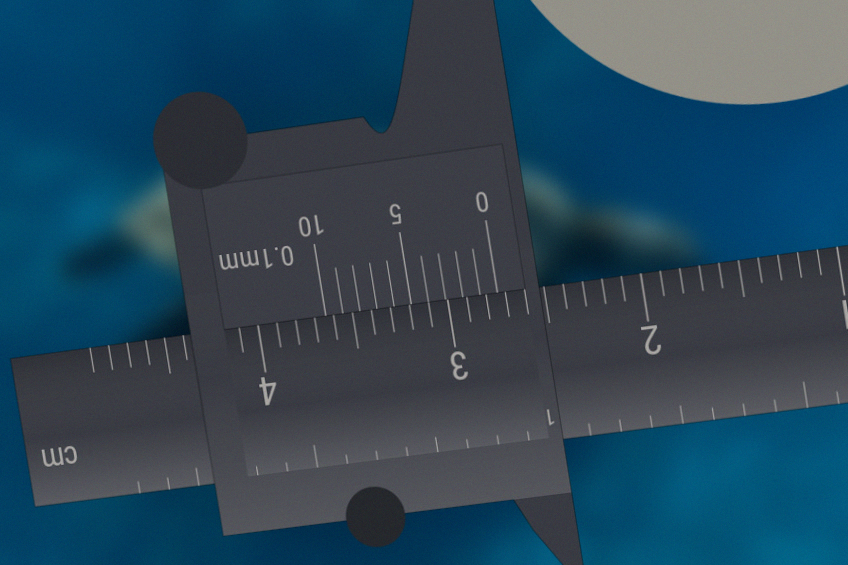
value=27.4 unit=mm
